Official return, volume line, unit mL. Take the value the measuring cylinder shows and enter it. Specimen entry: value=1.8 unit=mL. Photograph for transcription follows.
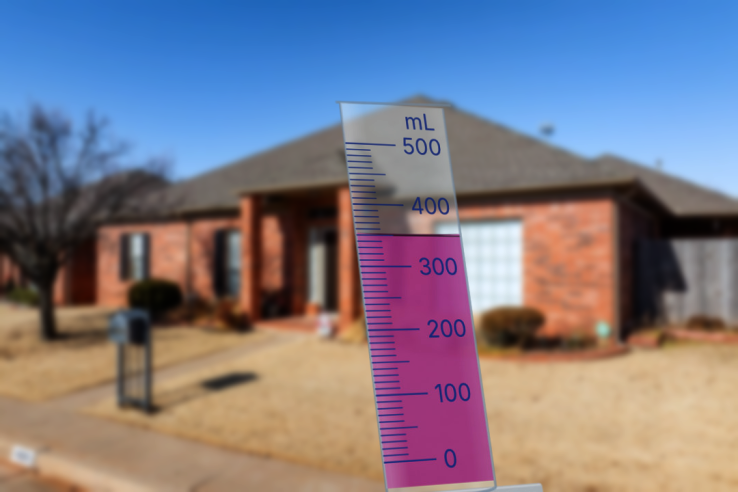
value=350 unit=mL
